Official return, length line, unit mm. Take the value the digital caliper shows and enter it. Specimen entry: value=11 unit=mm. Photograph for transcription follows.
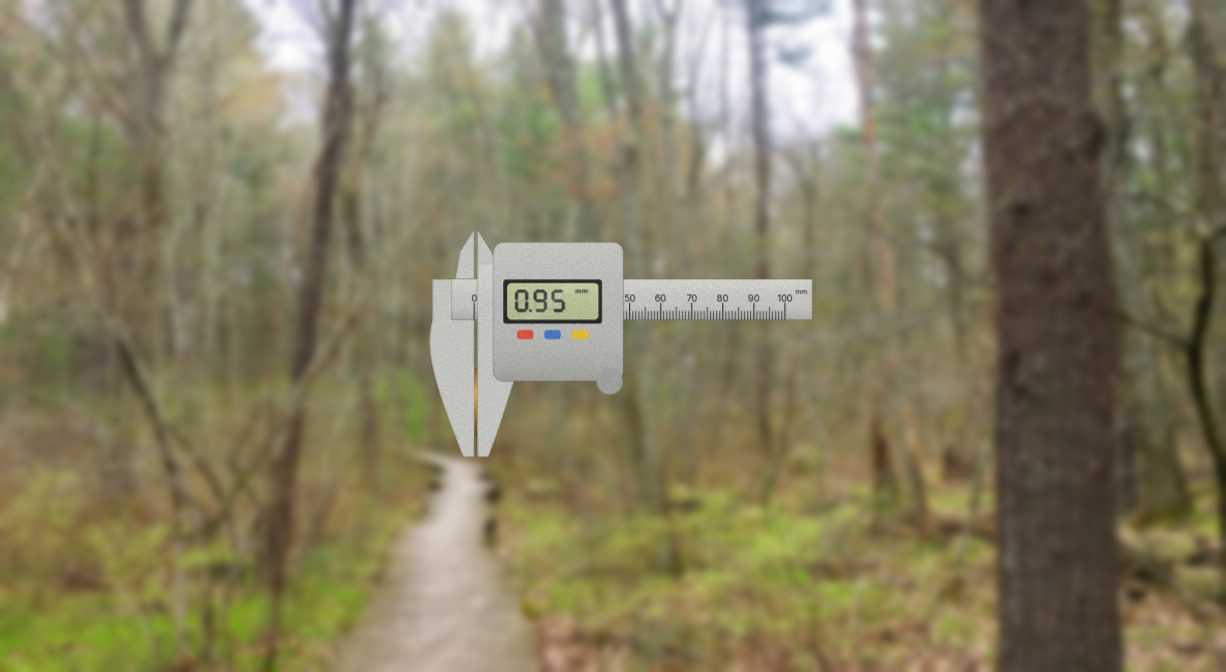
value=0.95 unit=mm
